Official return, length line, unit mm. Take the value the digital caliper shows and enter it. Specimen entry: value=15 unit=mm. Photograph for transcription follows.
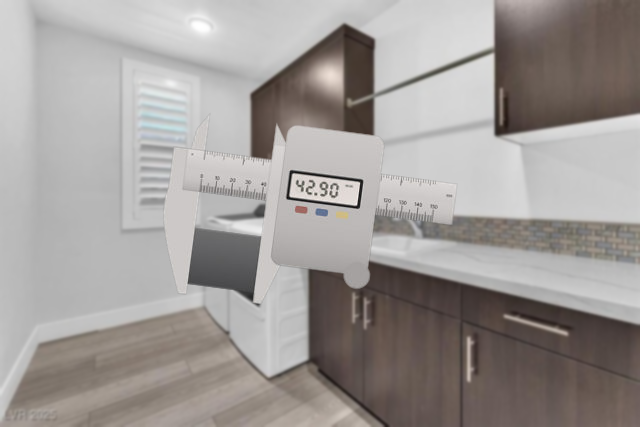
value=42.90 unit=mm
